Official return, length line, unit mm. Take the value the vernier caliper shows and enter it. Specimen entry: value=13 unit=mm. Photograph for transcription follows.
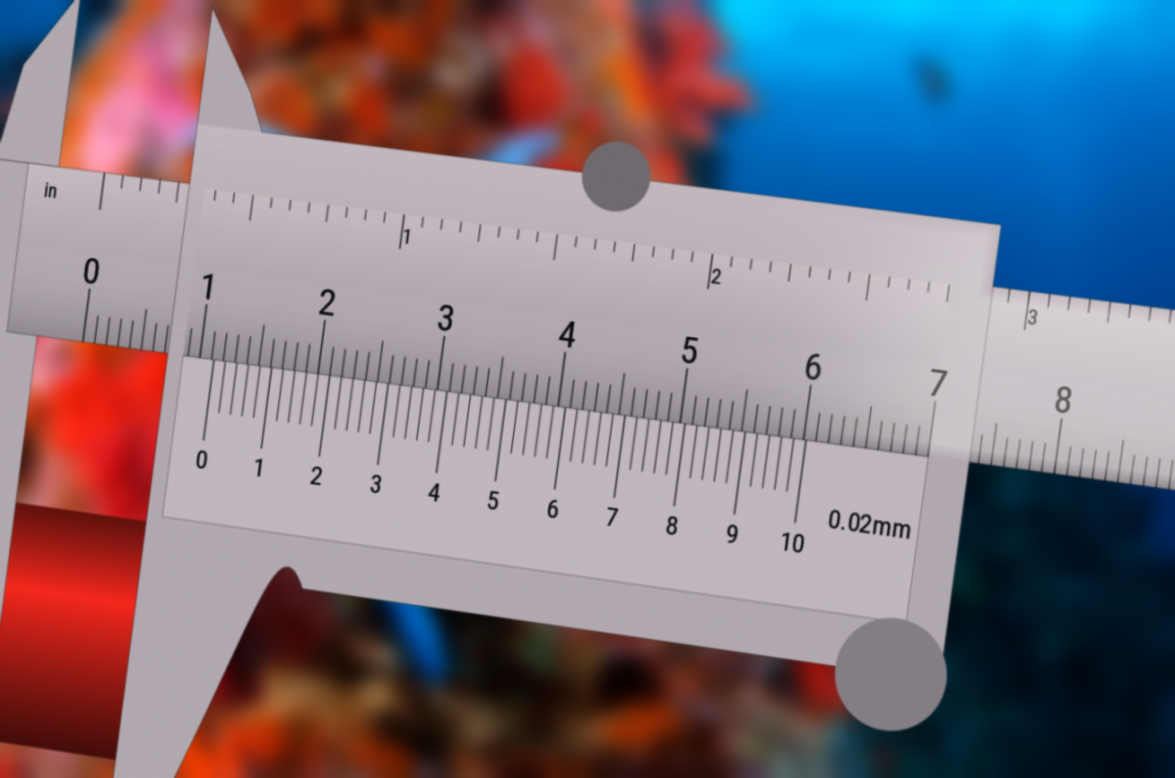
value=11.2 unit=mm
